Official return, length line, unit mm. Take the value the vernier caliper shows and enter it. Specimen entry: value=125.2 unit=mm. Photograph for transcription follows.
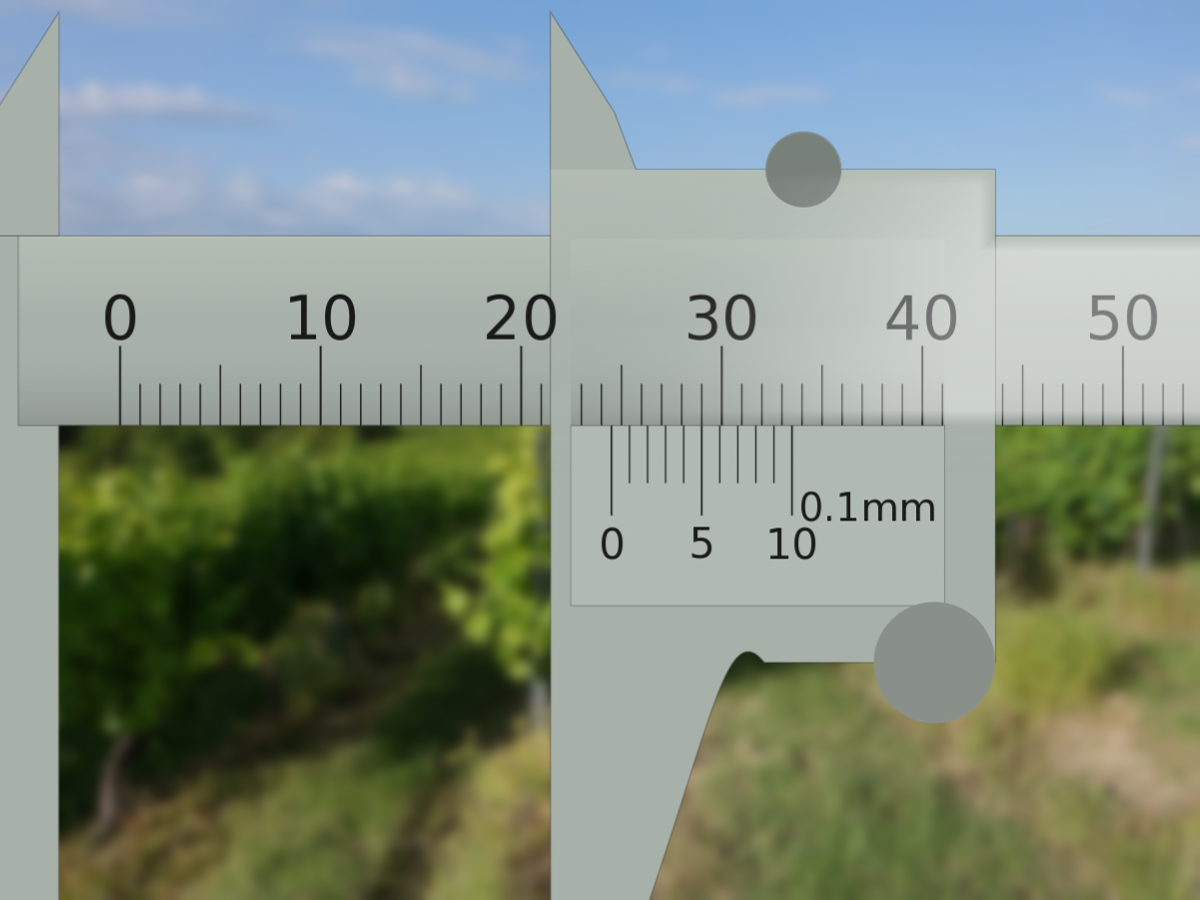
value=24.5 unit=mm
